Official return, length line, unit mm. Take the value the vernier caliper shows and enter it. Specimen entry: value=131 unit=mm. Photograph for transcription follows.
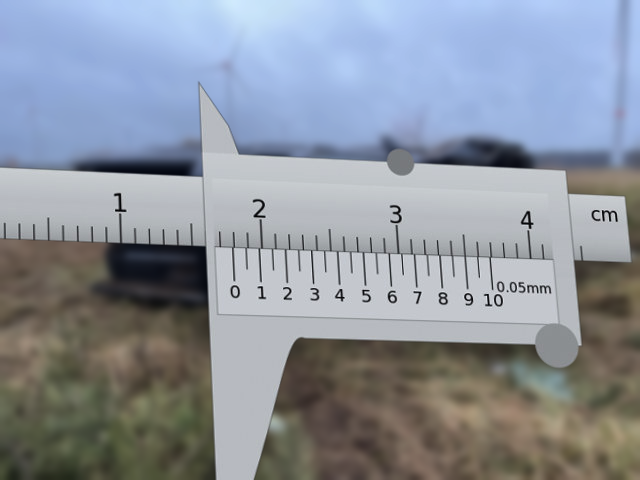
value=17.9 unit=mm
